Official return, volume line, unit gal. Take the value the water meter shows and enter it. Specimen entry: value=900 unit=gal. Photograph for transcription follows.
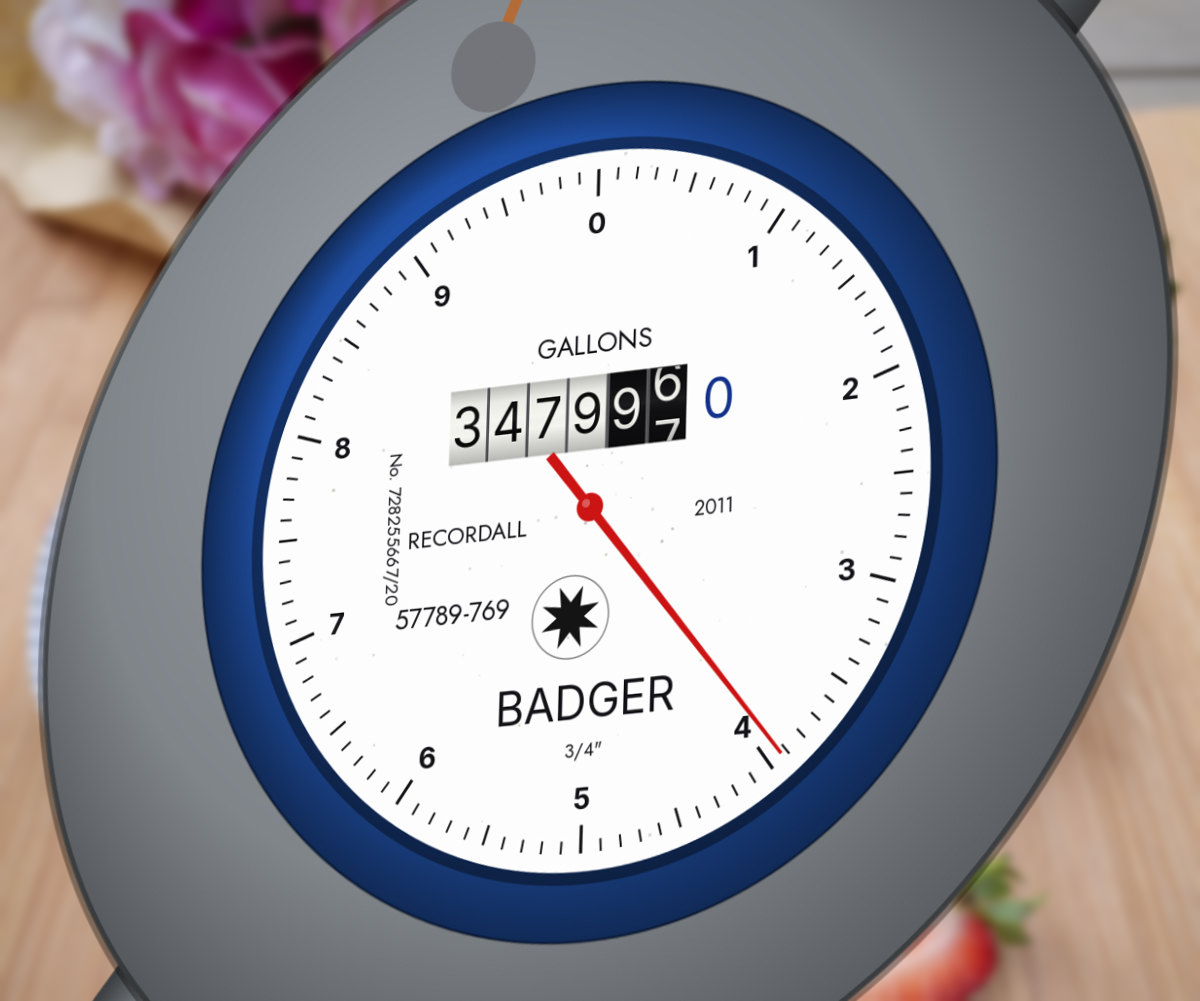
value=3479963.9 unit=gal
